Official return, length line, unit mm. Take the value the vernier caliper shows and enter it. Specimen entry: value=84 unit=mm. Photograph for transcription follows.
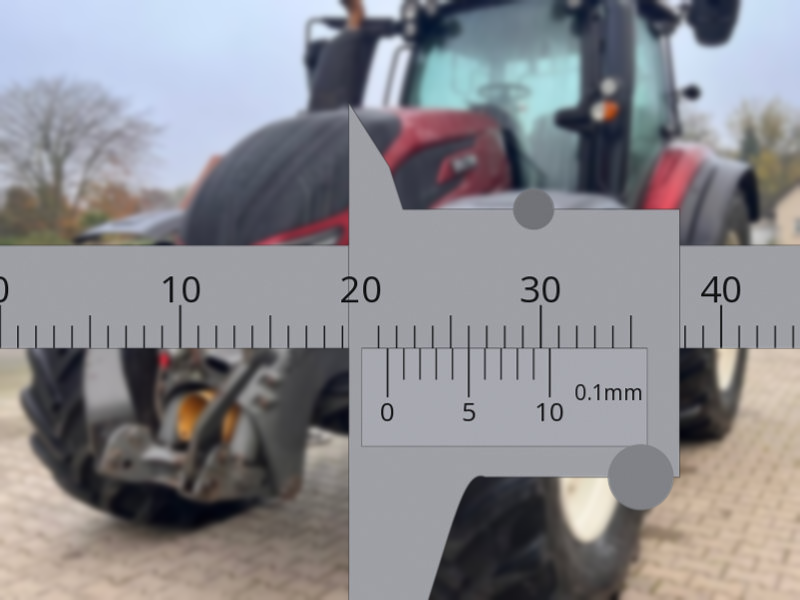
value=21.5 unit=mm
